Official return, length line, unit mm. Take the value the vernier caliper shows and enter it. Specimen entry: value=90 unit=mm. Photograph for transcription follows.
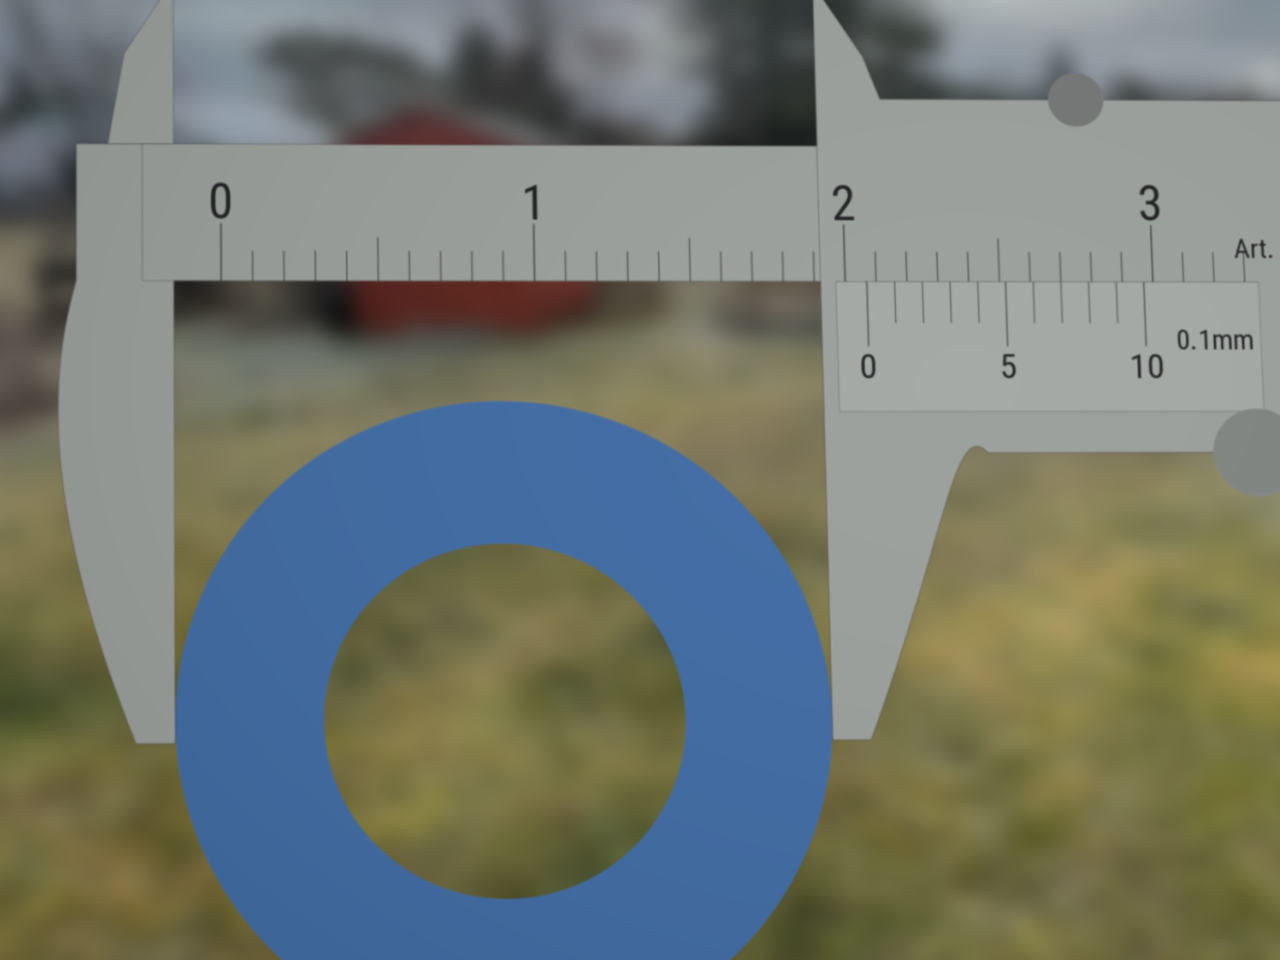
value=20.7 unit=mm
